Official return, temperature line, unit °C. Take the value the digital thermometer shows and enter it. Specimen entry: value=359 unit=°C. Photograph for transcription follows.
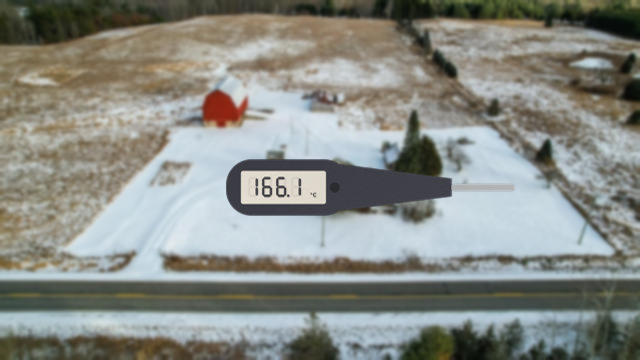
value=166.1 unit=°C
